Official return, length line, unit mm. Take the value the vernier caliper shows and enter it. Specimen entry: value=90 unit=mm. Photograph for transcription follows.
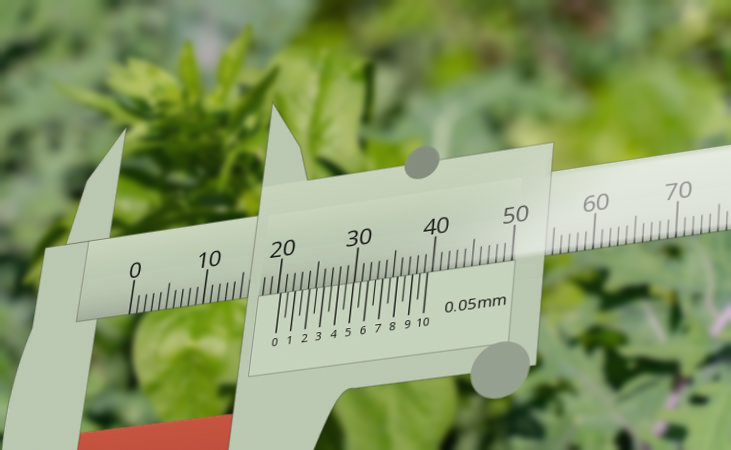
value=20.4 unit=mm
